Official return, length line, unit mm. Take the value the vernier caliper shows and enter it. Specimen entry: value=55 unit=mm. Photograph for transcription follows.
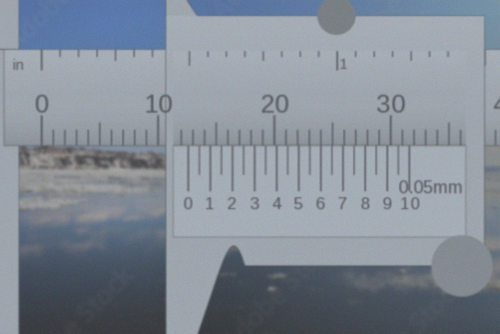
value=12.6 unit=mm
